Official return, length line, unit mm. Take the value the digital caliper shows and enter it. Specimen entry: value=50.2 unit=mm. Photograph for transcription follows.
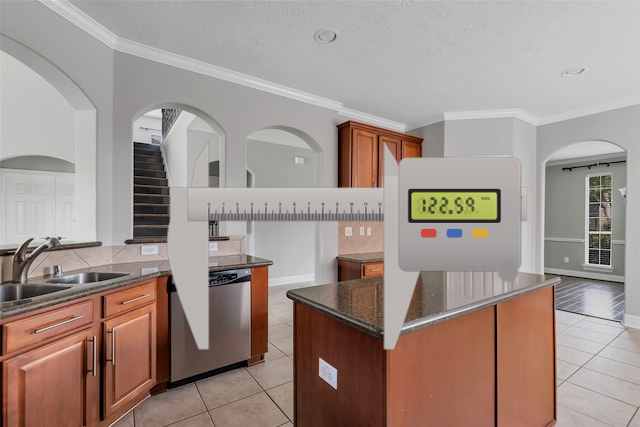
value=122.59 unit=mm
